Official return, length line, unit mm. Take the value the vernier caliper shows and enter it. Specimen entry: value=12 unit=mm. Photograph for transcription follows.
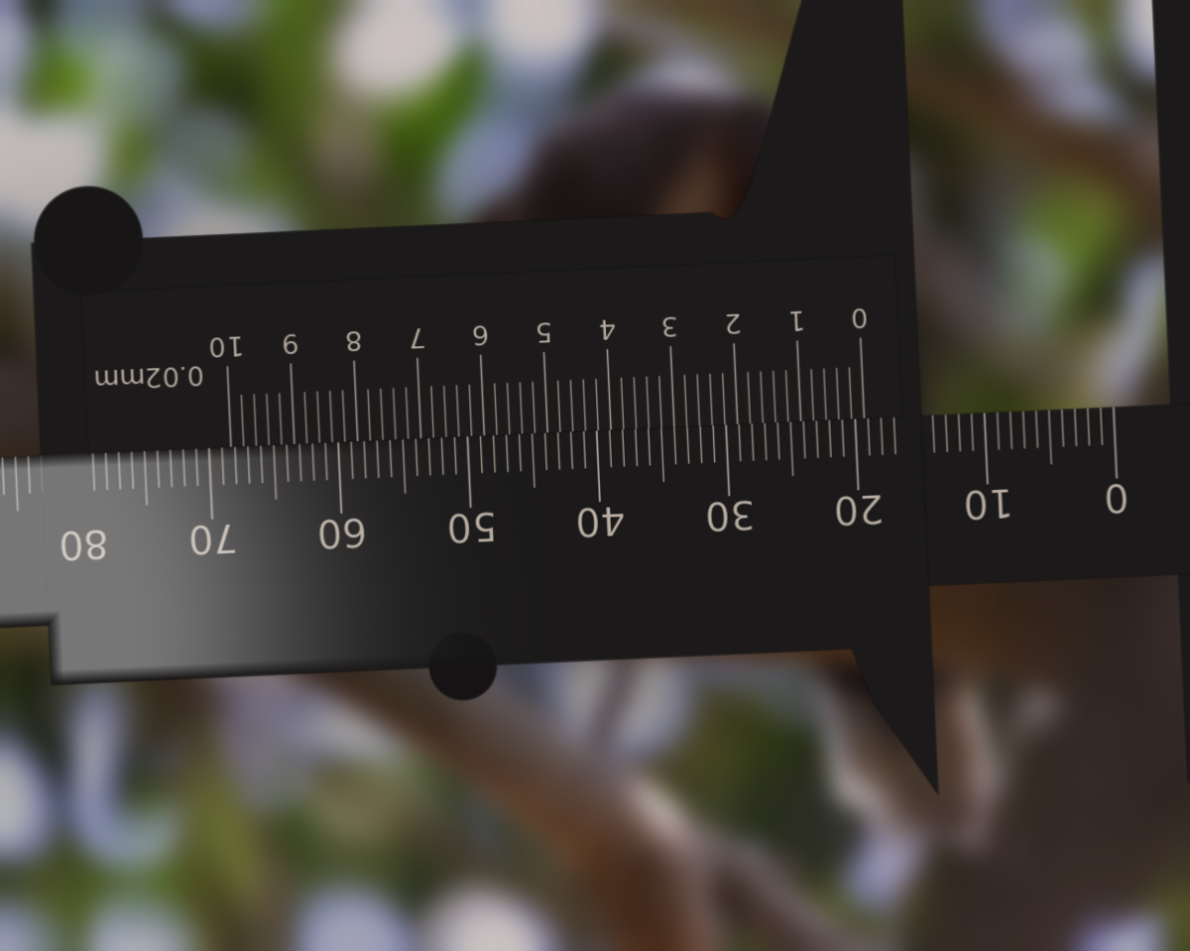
value=19.3 unit=mm
